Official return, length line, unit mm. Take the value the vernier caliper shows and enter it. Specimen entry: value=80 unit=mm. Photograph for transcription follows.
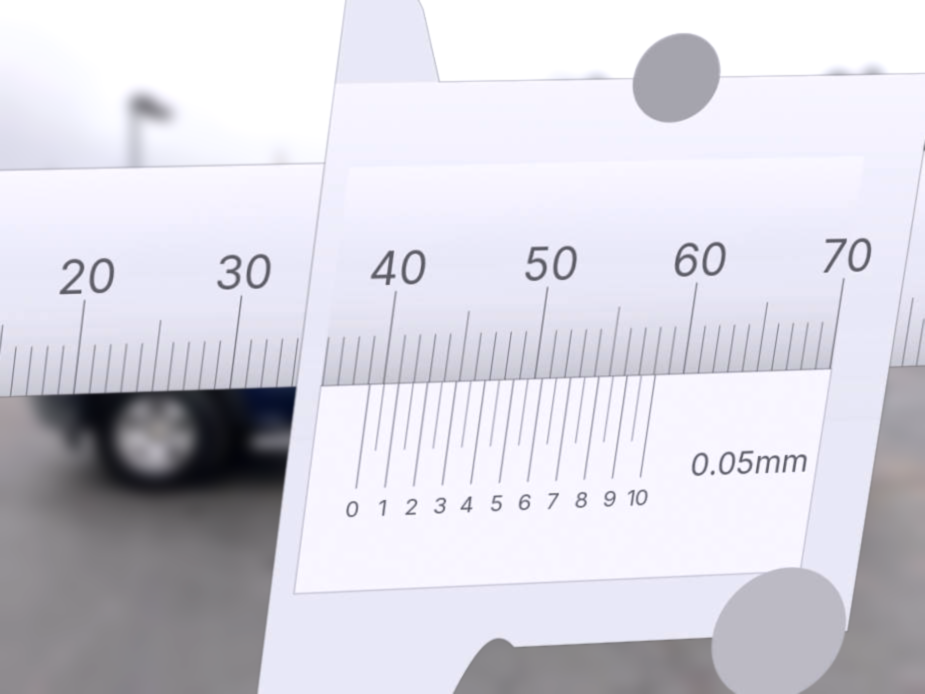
value=39.1 unit=mm
